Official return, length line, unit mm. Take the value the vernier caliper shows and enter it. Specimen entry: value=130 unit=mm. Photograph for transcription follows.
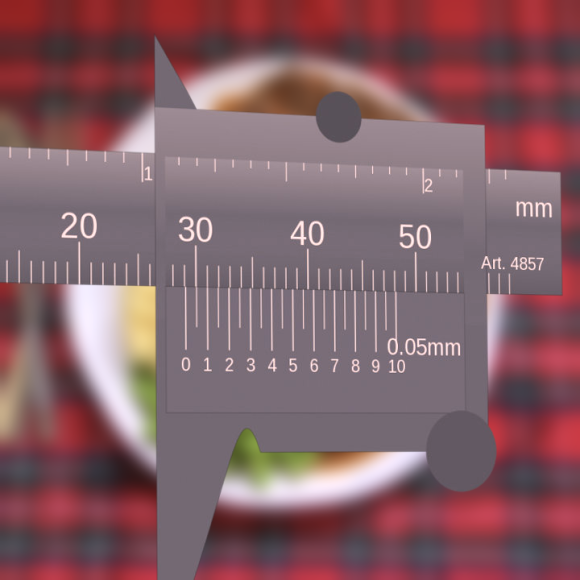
value=29.1 unit=mm
